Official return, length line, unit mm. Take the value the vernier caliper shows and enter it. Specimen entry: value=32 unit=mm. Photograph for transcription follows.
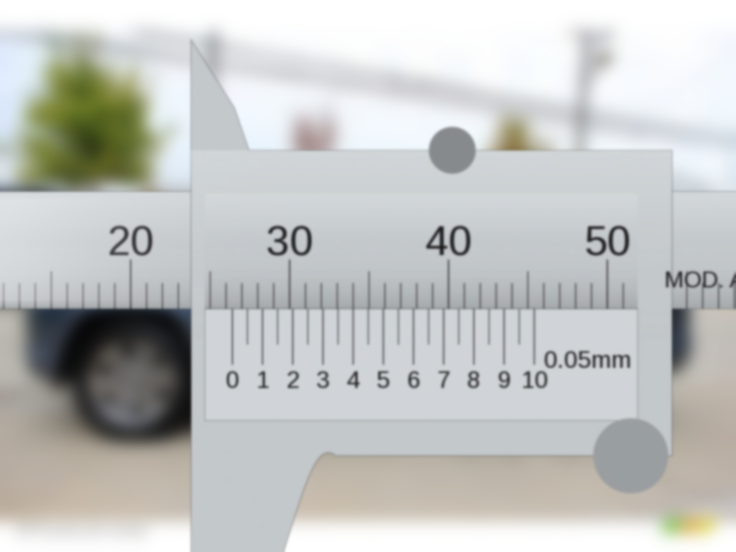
value=26.4 unit=mm
